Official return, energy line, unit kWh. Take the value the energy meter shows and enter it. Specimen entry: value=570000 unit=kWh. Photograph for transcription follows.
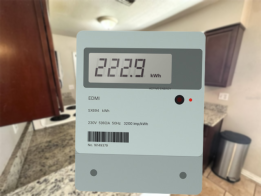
value=222.9 unit=kWh
